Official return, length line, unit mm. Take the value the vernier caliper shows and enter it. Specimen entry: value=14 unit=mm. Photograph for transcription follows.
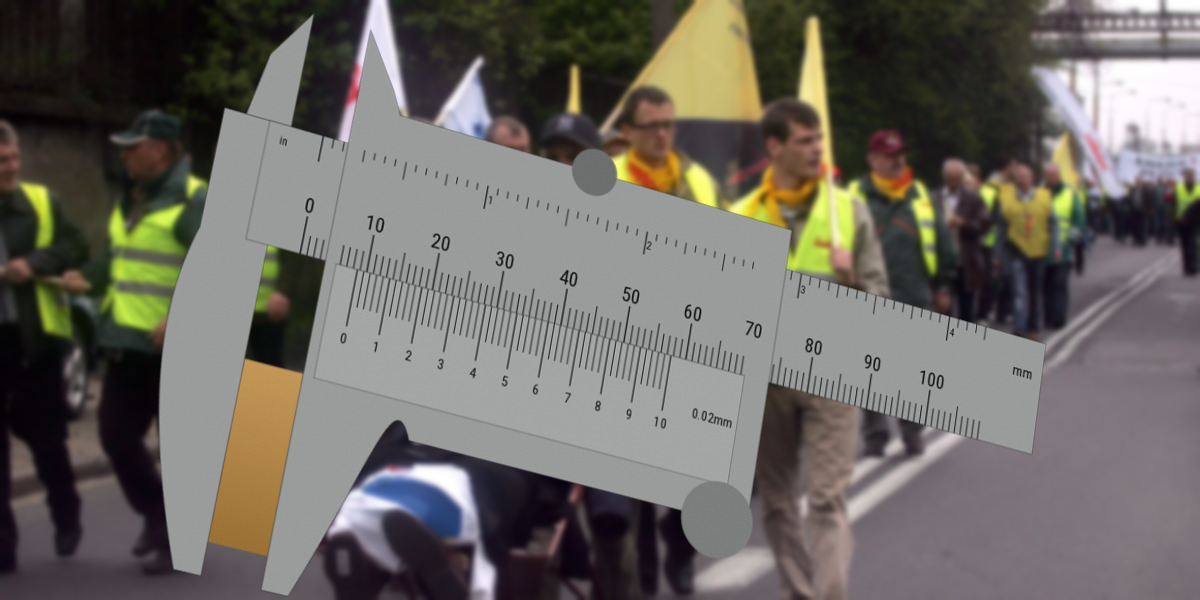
value=8.6 unit=mm
